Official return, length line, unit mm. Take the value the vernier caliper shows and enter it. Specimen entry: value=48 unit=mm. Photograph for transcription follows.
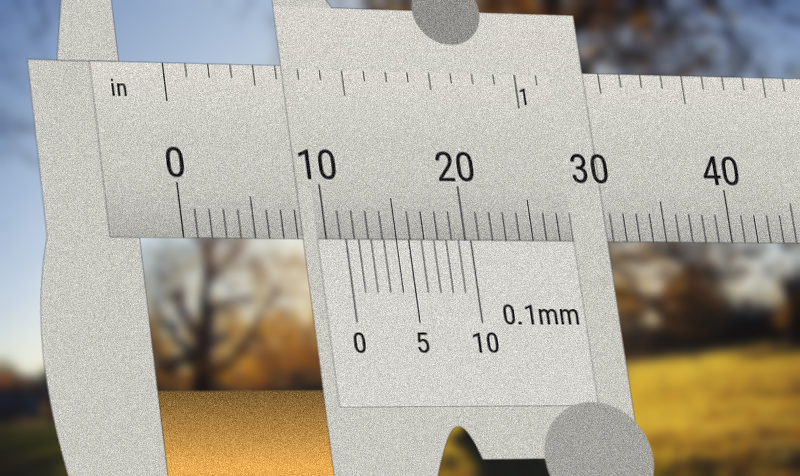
value=11.4 unit=mm
